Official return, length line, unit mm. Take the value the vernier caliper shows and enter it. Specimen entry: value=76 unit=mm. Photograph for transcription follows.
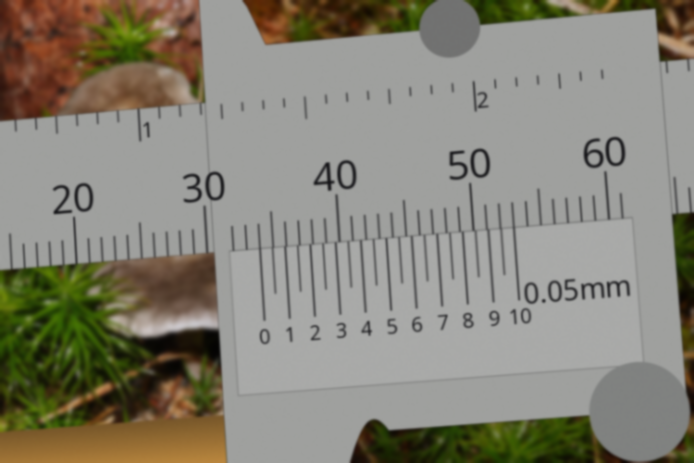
value=34.0 unit=mm
